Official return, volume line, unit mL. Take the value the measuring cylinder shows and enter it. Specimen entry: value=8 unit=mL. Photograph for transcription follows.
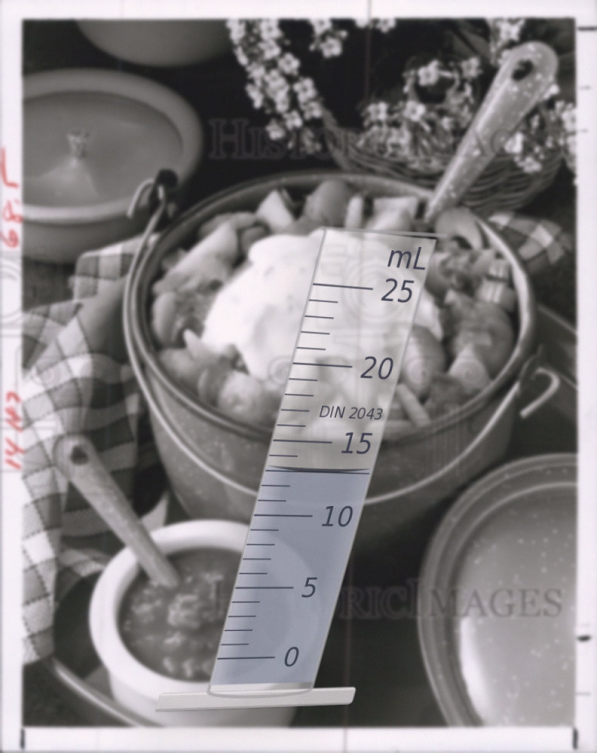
value=13 unit=mL
